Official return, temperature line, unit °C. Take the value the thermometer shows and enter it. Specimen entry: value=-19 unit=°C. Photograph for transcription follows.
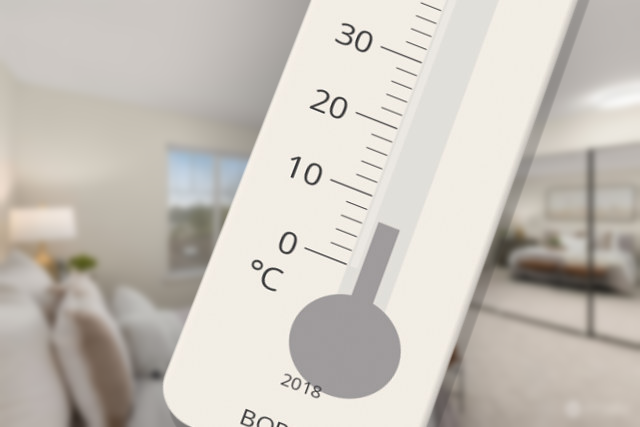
value=7 unit=°C
